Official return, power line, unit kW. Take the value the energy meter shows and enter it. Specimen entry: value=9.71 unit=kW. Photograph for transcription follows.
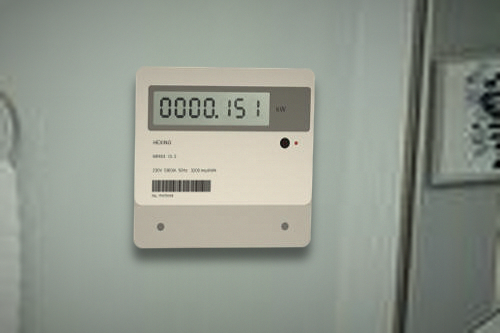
value=0.151 unit=kW
